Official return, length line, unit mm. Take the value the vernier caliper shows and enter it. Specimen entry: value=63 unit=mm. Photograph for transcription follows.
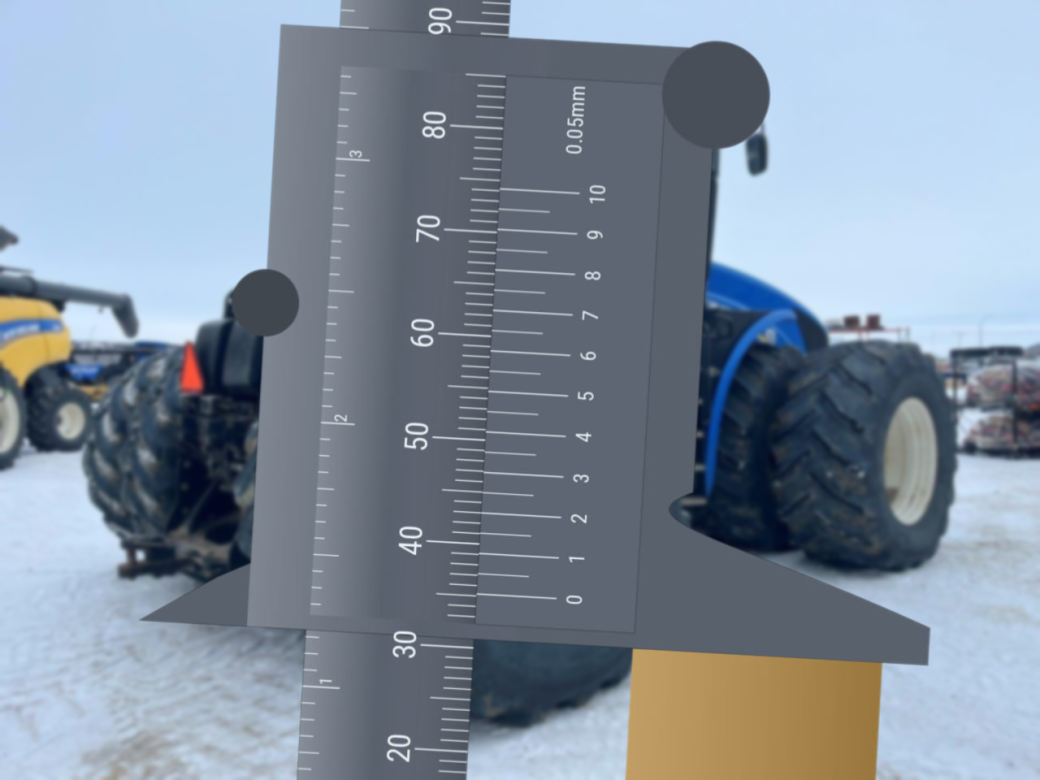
value=35.2 unit=mm
